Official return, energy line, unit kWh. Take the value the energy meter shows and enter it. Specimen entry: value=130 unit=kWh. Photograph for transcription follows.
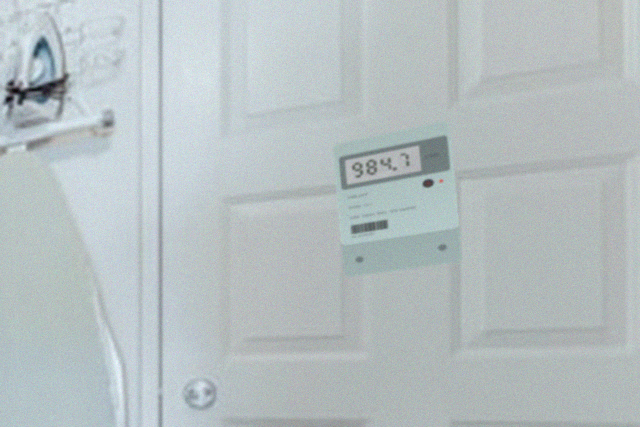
value=984.7 unit=kWh
